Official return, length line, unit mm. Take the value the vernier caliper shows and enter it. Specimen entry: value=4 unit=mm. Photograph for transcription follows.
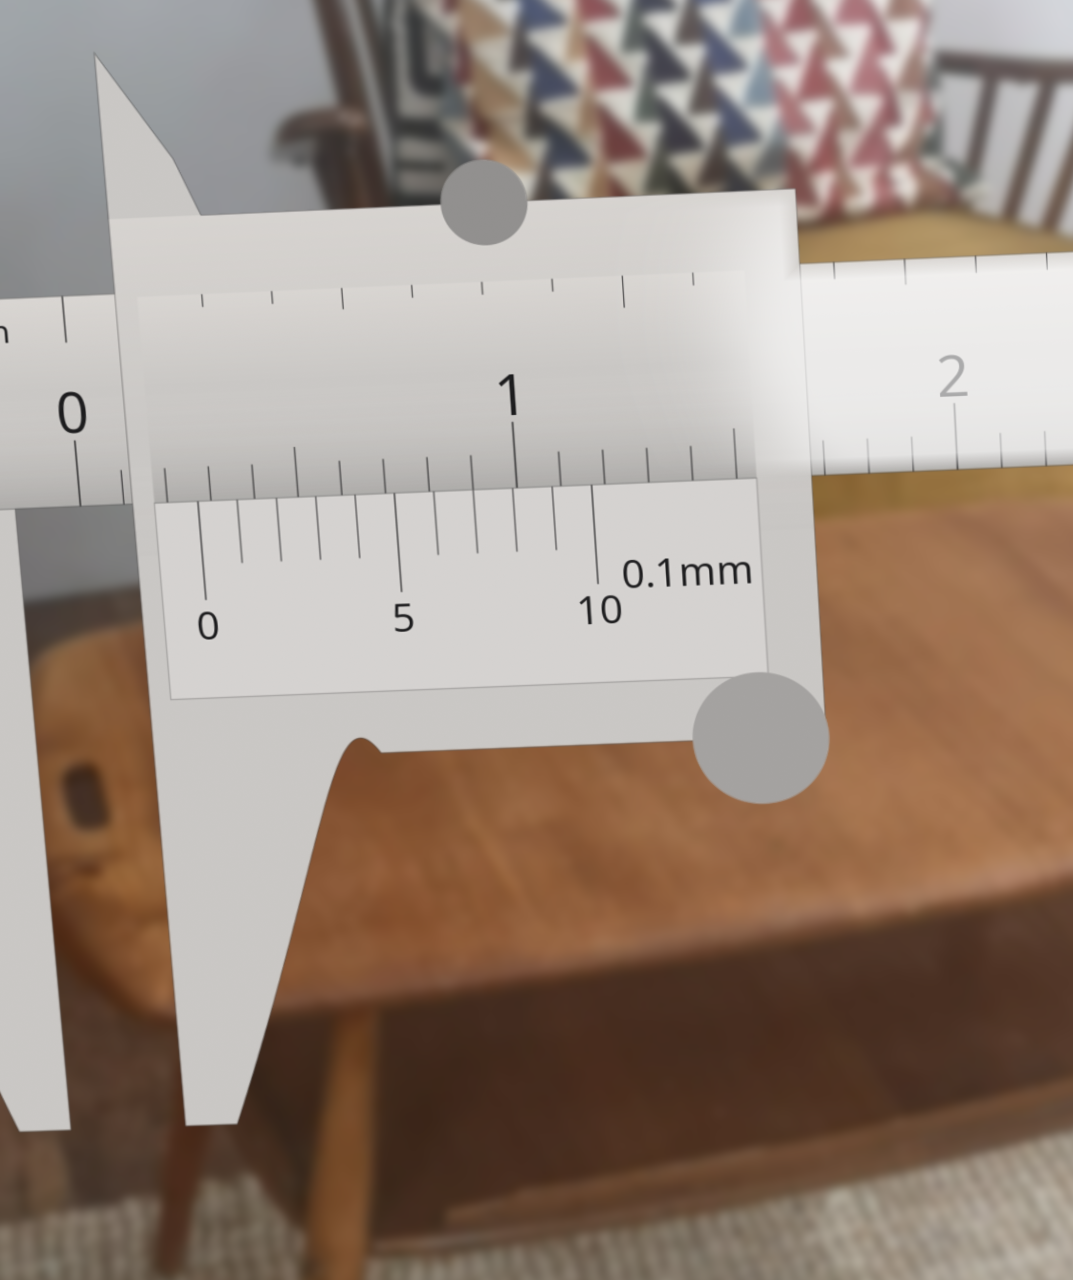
value=2.7 unit=mm
